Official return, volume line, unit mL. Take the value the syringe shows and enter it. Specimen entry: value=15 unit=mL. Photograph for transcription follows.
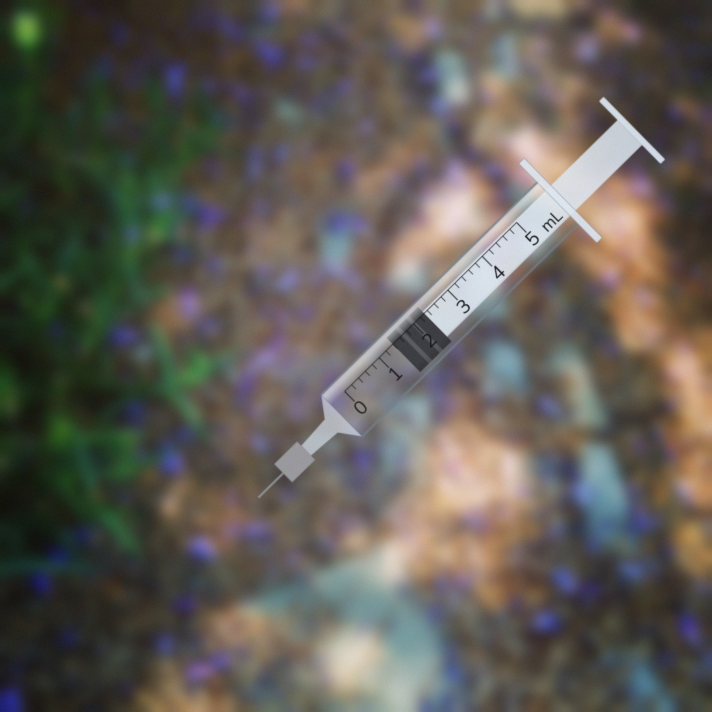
value=1.4 unit=mL
